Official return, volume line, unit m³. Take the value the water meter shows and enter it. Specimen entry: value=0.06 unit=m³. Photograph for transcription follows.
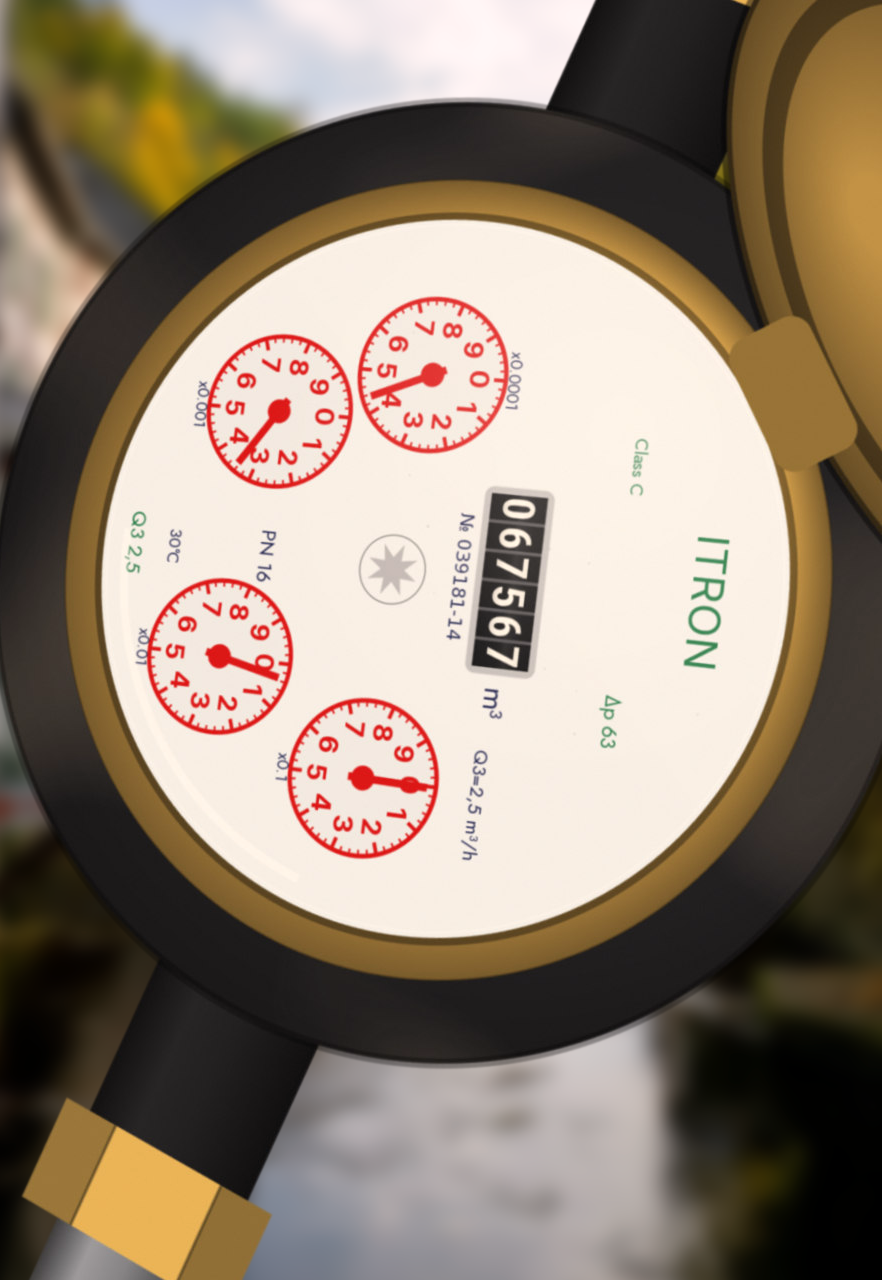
value=67567.0034 unit=m³
